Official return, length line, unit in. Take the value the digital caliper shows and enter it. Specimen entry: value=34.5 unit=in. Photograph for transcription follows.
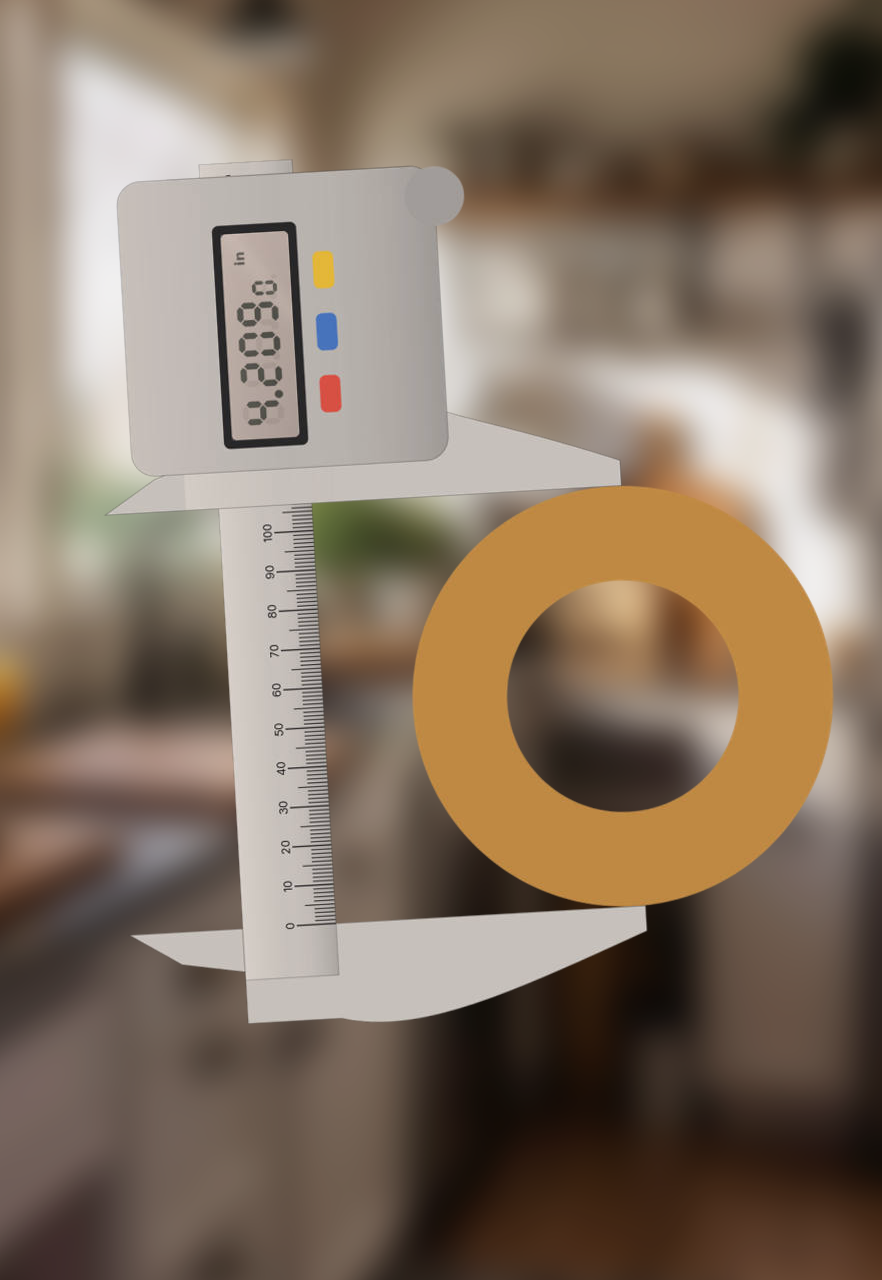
value=4.2090 unit=in
